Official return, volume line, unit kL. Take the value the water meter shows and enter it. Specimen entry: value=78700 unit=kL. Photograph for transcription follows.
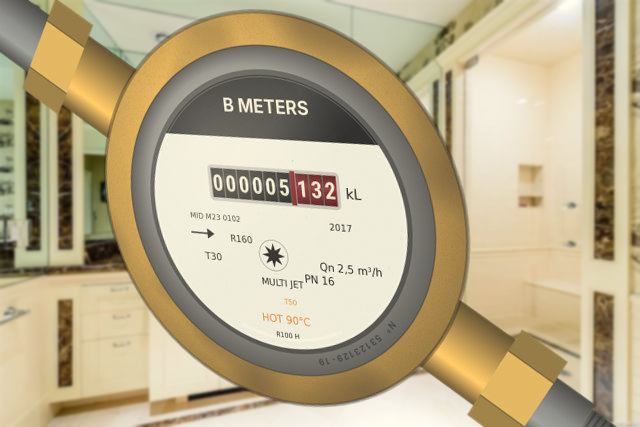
value=5.132 unit=kL
